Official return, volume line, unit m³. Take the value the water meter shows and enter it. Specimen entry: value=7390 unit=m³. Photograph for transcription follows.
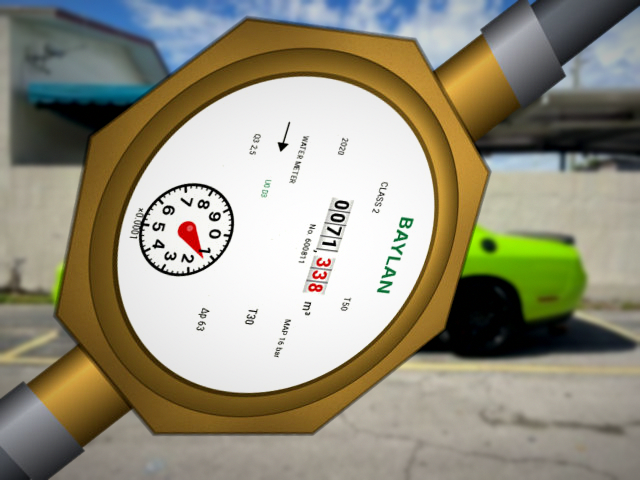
value=71.3381 unit=m³
